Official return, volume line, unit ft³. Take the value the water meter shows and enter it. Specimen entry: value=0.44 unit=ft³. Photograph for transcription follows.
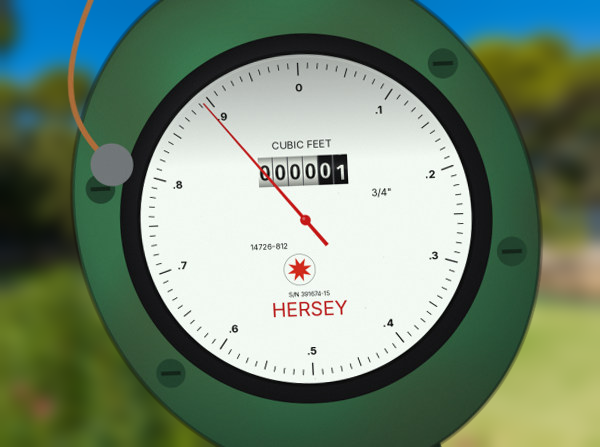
value=0.89 unit=ft³
